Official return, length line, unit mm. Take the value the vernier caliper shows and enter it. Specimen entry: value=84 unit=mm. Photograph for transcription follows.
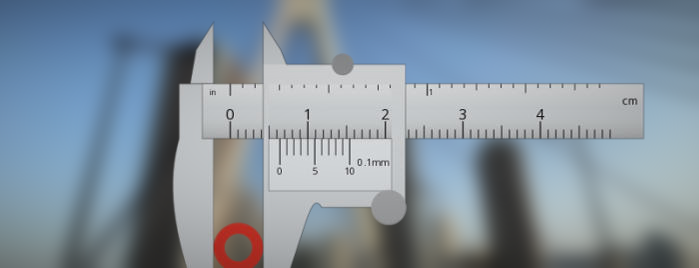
value=6.4 unit=mm
